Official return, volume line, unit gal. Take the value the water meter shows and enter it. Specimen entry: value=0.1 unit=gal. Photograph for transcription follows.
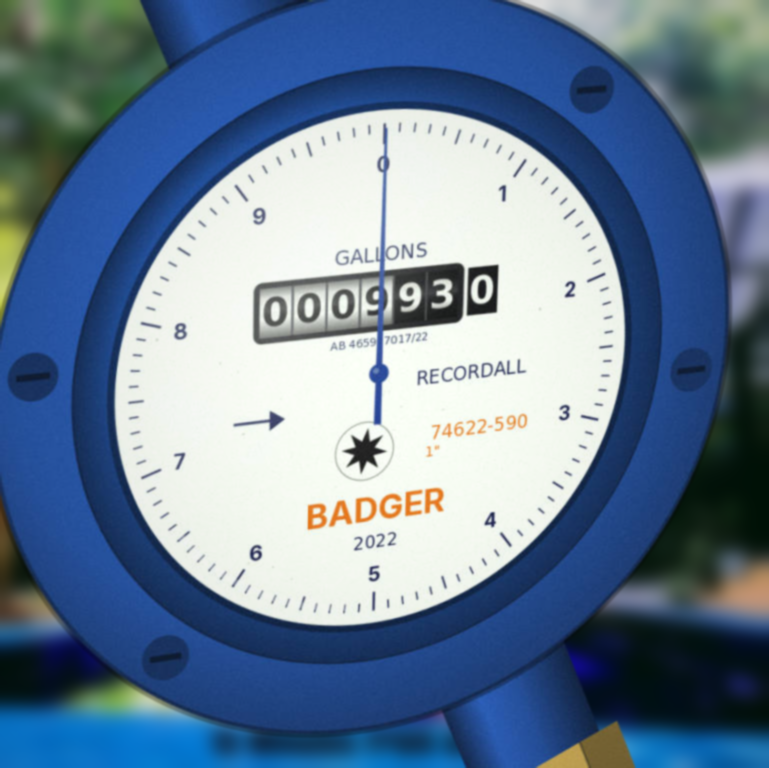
value=9930.0 unit=gal
